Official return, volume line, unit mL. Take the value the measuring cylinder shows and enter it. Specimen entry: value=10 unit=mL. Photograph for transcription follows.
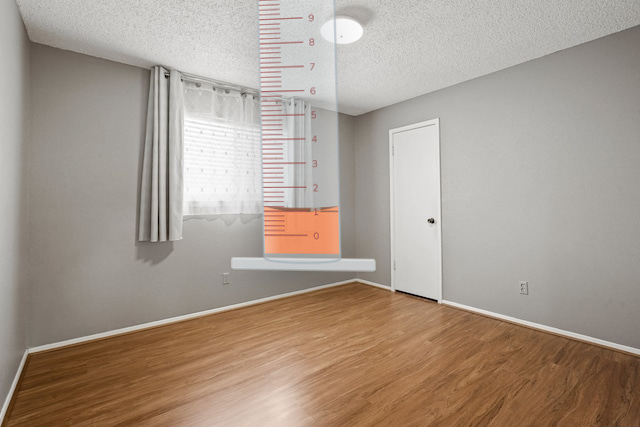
value=1 unit=mL
